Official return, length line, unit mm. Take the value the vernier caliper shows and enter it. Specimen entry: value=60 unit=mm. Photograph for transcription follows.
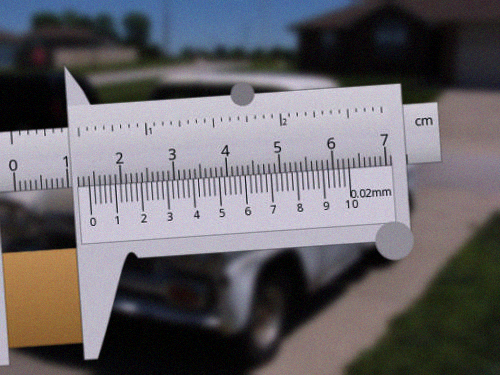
value=14.0 unit=mm
